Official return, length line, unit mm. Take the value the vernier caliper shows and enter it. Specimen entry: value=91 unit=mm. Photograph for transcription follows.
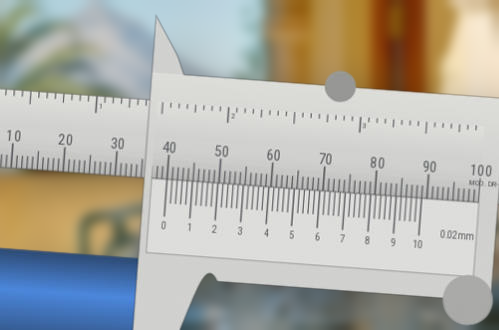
value=40.0 unit=mm
